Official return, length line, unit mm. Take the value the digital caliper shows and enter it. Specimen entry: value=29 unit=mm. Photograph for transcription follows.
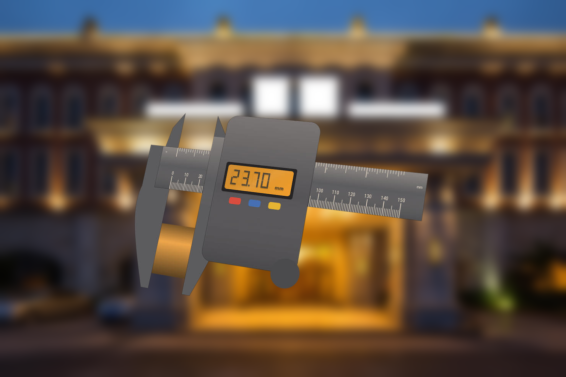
value=23.70 unit=mm
